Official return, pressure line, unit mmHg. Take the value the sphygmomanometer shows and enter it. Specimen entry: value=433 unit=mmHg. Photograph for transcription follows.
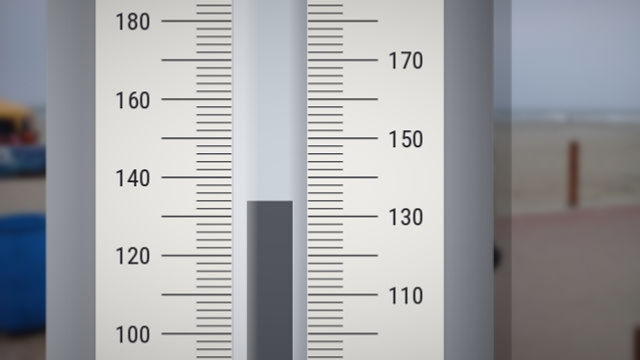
value=134 unit=mmHg
